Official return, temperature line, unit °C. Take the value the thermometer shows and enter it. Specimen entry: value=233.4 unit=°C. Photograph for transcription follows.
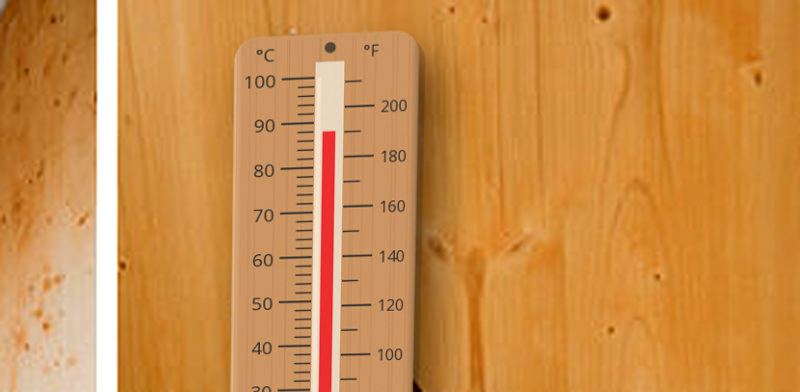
value=88 unit=°C
